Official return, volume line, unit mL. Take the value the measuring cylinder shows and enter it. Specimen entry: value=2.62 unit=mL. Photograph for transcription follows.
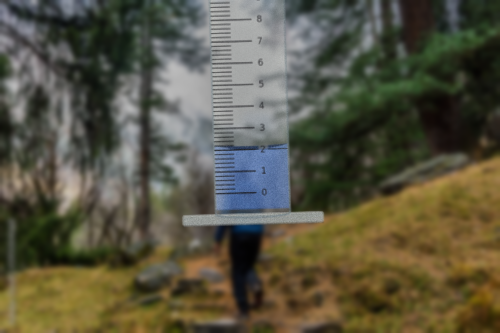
value=2 unit=mL
